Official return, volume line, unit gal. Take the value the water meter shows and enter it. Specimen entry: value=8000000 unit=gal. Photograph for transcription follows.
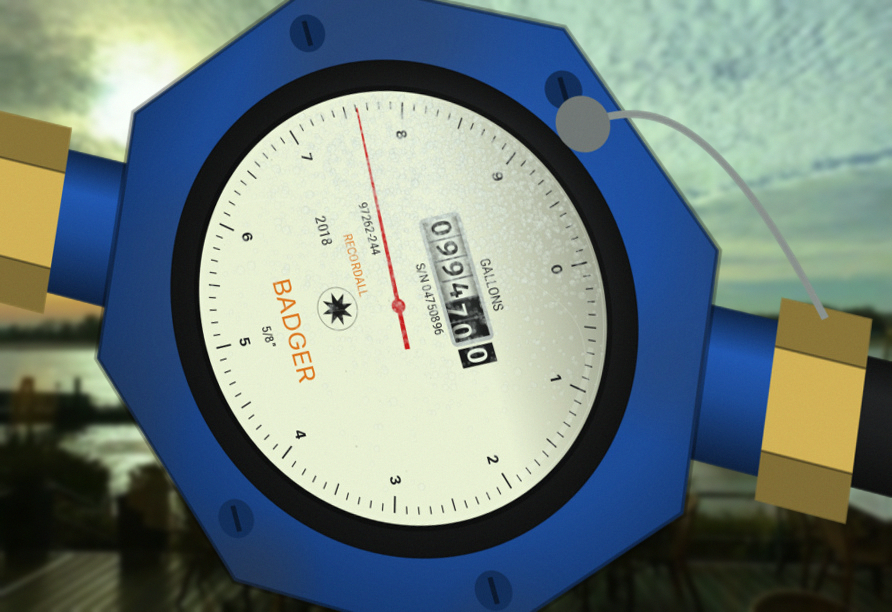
value=994697.6 unit=gal
